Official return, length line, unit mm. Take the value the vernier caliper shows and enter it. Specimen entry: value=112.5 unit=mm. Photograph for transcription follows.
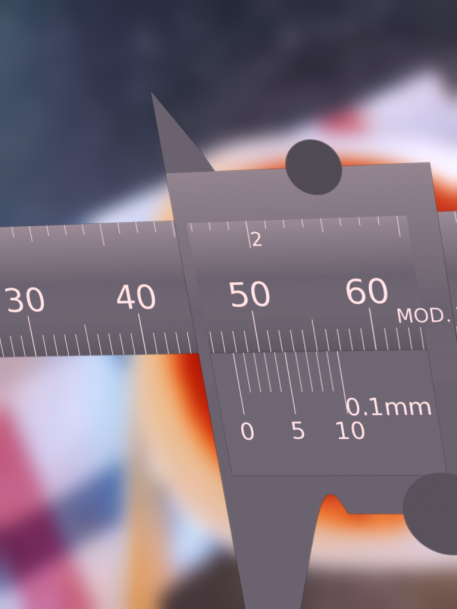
value=47.7 unit=mm
